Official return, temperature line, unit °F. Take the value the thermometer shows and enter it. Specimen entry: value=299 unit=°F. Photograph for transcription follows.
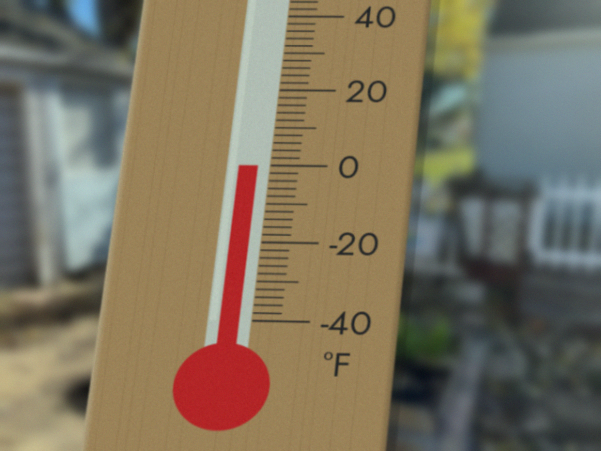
value=0 unit=°F
